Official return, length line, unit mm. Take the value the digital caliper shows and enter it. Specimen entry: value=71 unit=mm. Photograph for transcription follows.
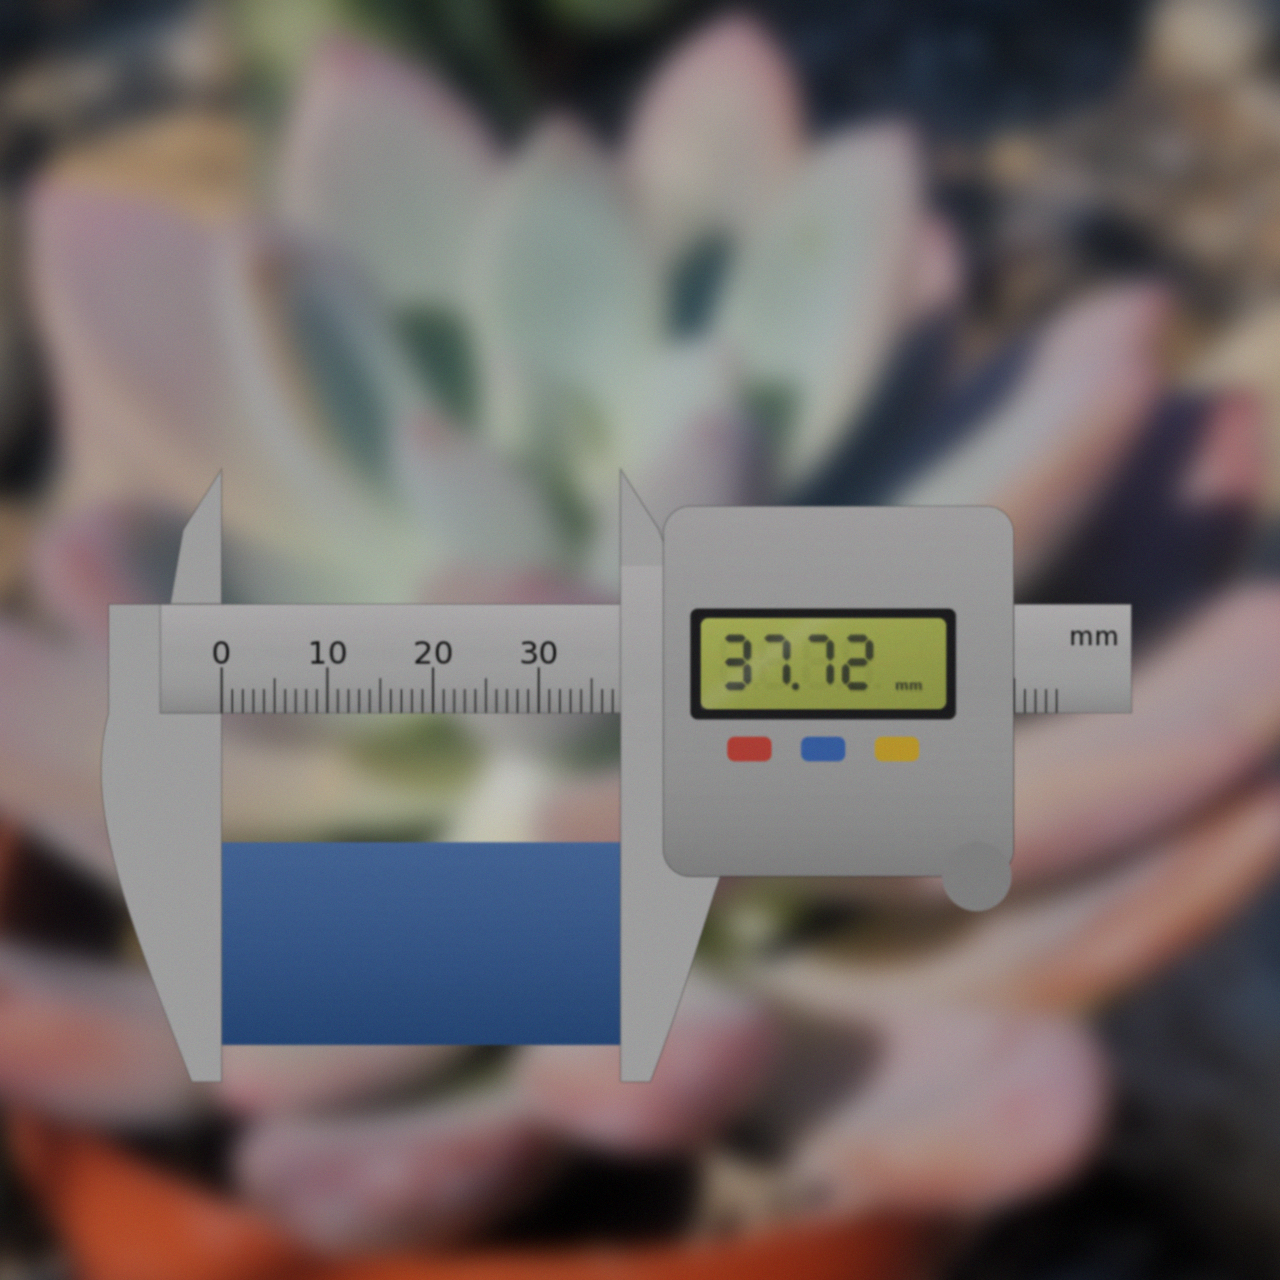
value=37.72 unit=mm
